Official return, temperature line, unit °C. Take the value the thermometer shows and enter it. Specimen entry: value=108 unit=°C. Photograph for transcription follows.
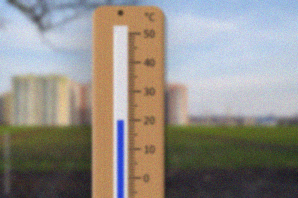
value=20 unit=°C
